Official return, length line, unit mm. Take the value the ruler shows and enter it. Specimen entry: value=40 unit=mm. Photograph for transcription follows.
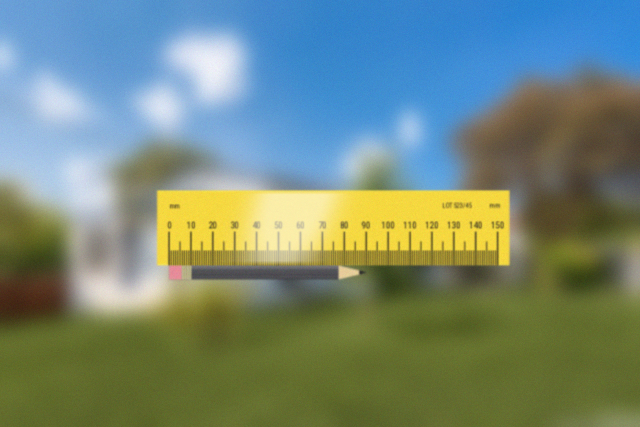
value=90 unit=mm
